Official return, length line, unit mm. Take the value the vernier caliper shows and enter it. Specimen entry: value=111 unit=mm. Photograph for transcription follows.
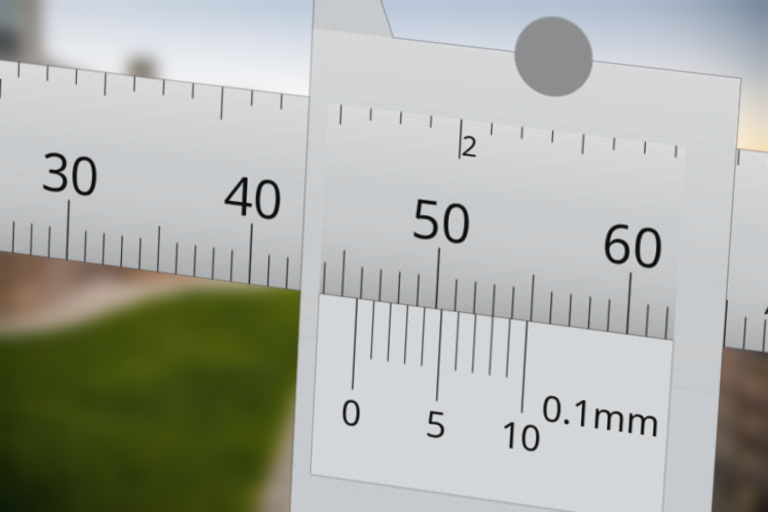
value=45.8 unit=mm
